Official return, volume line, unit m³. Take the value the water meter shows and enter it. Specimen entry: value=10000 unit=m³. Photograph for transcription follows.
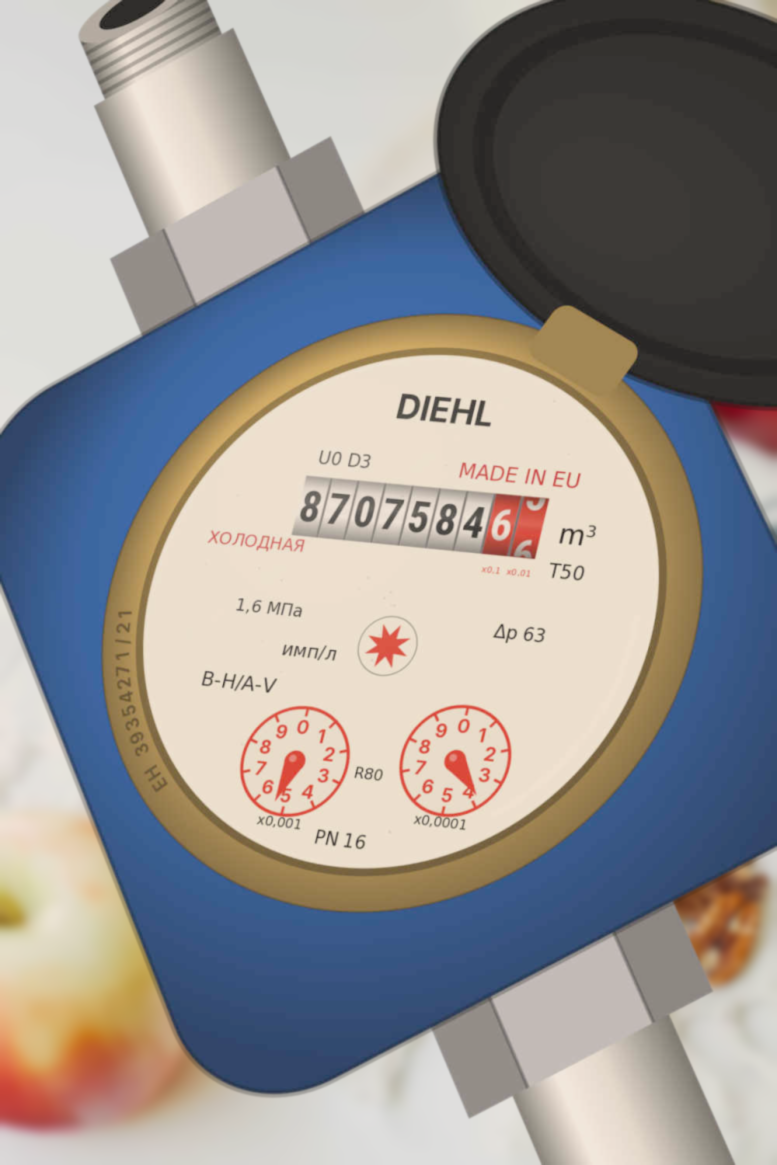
value=8707584.6553 unit=m³
